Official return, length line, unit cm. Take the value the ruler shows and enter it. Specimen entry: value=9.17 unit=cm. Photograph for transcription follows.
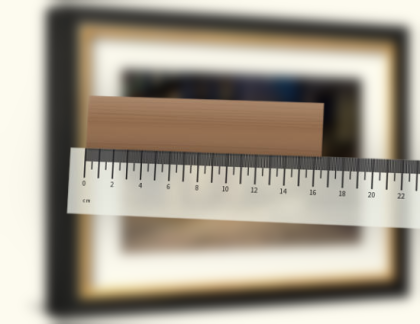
value=16.5 unit=cm
